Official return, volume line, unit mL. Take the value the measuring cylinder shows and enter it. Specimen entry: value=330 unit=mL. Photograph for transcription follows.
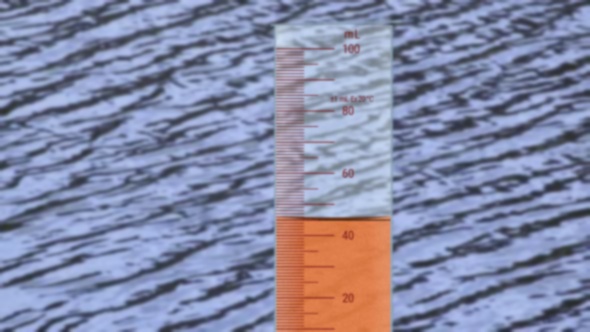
value=45 unit=mL
